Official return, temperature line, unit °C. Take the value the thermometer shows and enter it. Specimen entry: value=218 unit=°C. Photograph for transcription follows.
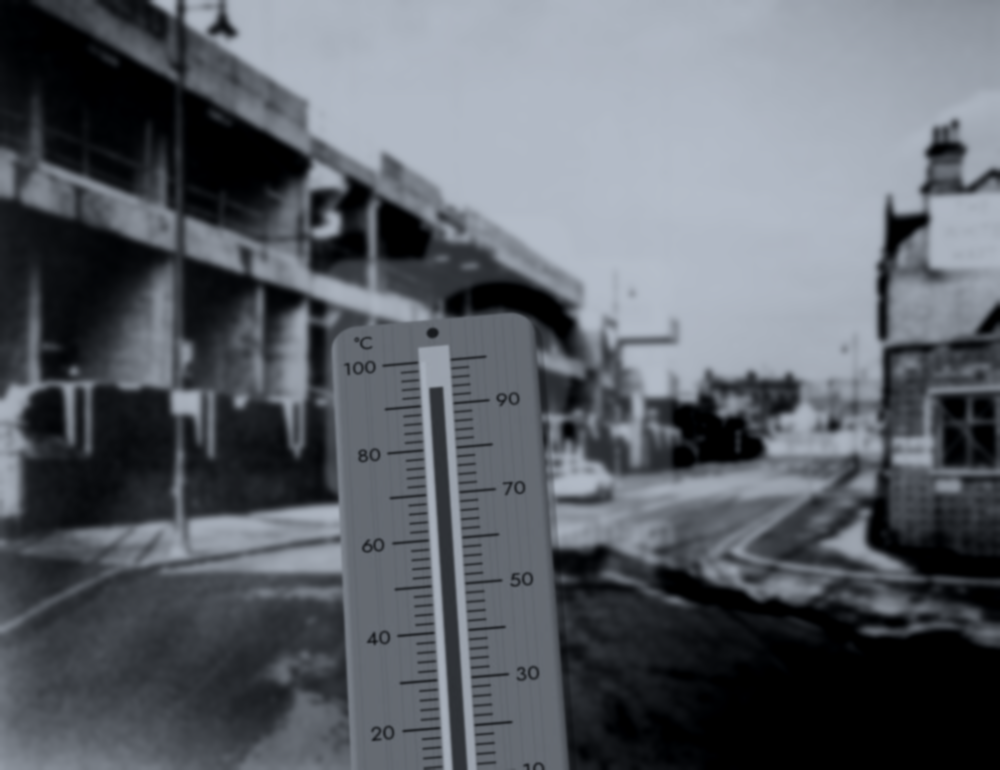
value=94 unit=°C
